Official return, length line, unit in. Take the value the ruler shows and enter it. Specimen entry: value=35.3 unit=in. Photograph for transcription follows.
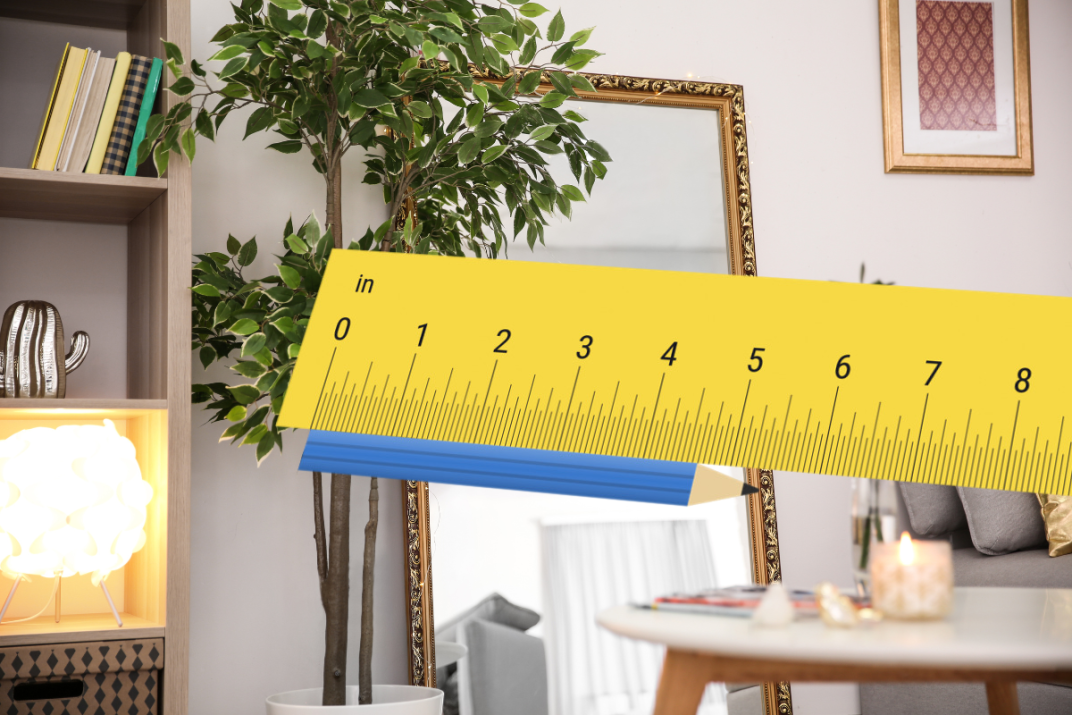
value=5.375 unit=in
